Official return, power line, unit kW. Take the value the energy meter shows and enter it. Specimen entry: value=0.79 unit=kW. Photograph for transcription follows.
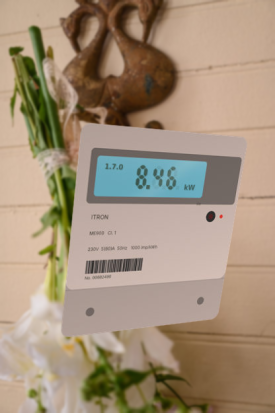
value=8.46 unit=kW
